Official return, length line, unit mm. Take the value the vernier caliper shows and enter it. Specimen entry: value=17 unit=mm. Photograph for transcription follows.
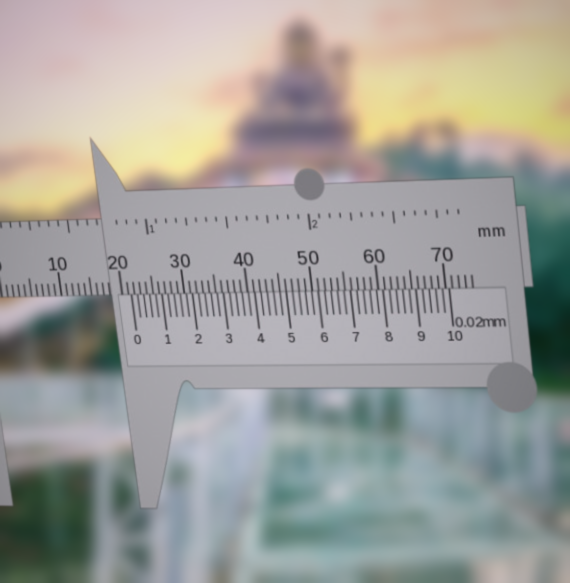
value=21.5 unit=mm
